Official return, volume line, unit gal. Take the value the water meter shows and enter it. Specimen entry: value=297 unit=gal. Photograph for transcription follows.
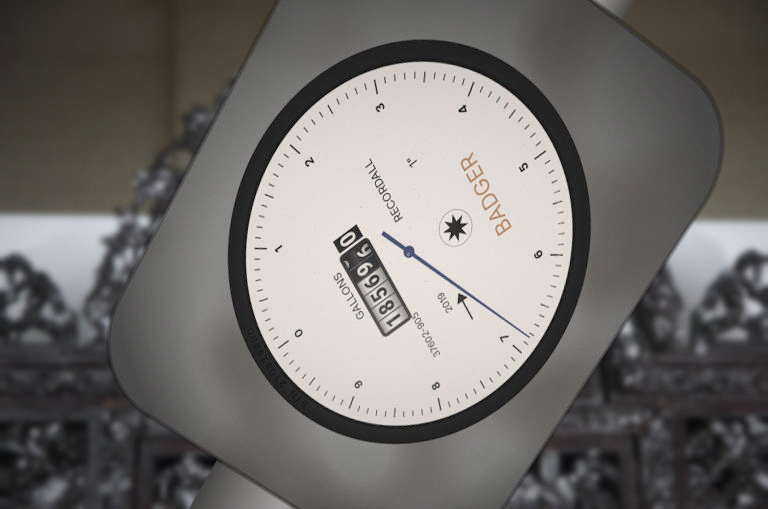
value=1856956.8 unit=gal
